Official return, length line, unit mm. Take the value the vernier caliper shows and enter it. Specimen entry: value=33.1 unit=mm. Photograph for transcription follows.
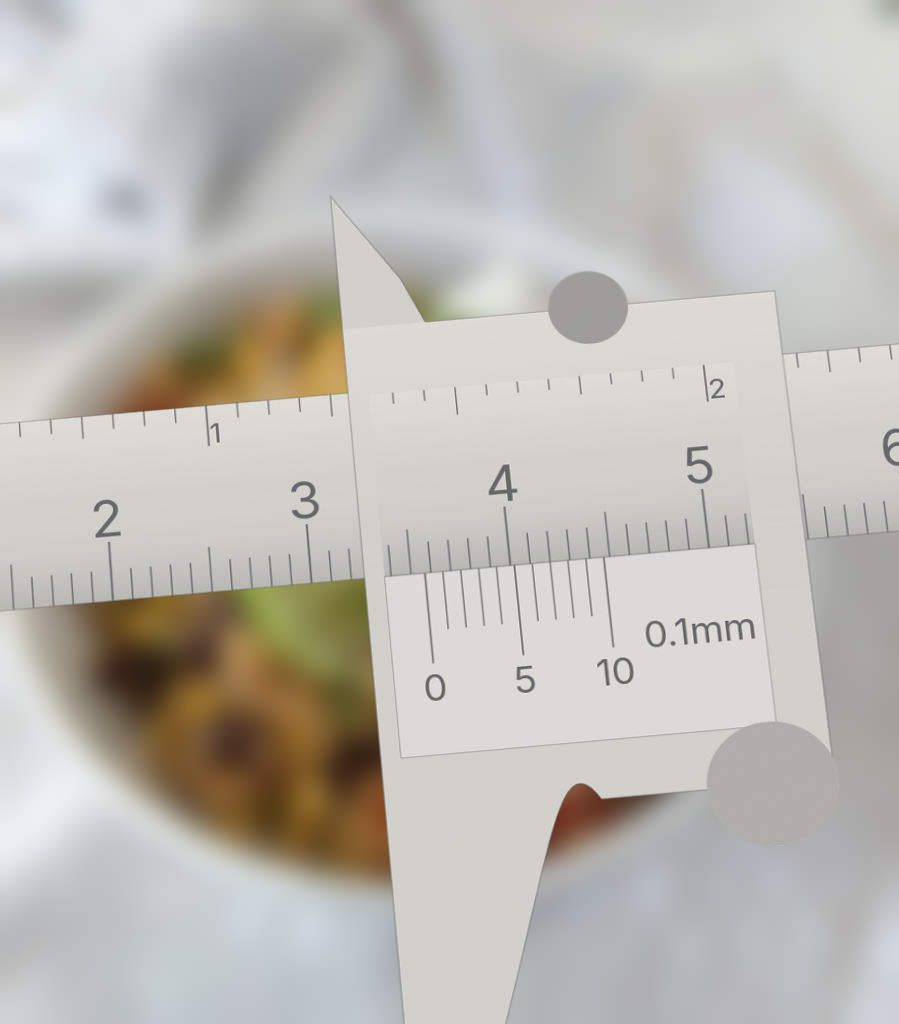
value=35.7 unit=mm
